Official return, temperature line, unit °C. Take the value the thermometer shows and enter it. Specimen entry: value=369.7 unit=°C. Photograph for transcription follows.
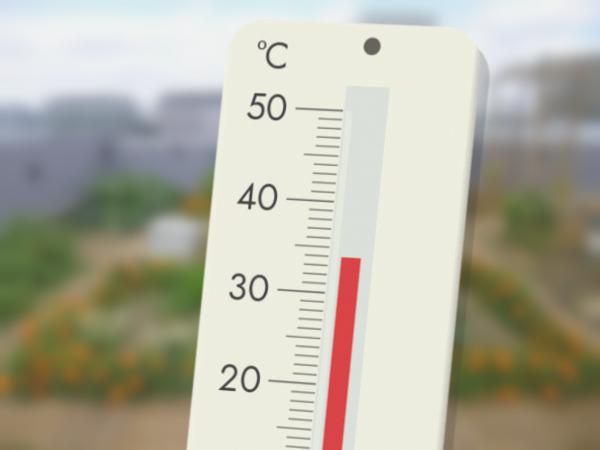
value=34 unit=°C
